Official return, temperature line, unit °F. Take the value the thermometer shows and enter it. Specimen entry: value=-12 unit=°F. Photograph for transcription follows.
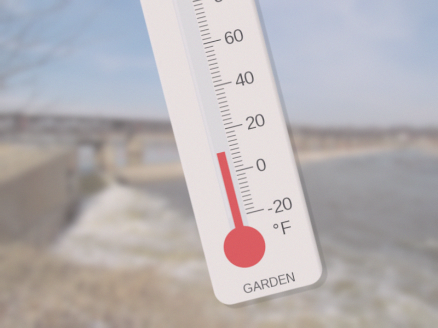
value=10 unit=°F
